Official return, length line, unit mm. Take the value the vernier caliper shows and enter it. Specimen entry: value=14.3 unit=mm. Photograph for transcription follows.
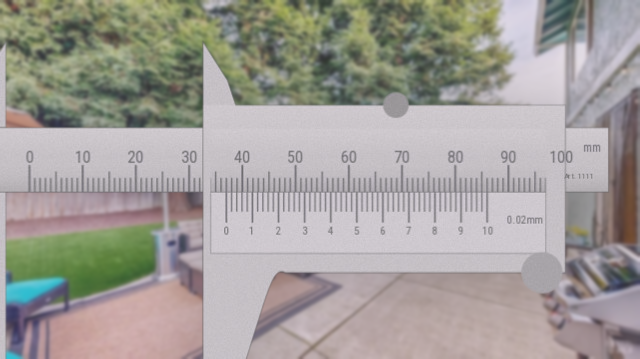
value=37.0 unit=mm
